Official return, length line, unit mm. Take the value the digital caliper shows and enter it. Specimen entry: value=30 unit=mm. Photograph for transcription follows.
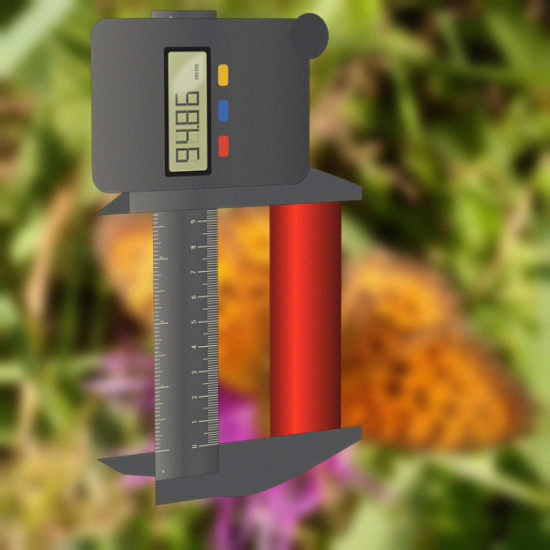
value=94.86 unit=mm
